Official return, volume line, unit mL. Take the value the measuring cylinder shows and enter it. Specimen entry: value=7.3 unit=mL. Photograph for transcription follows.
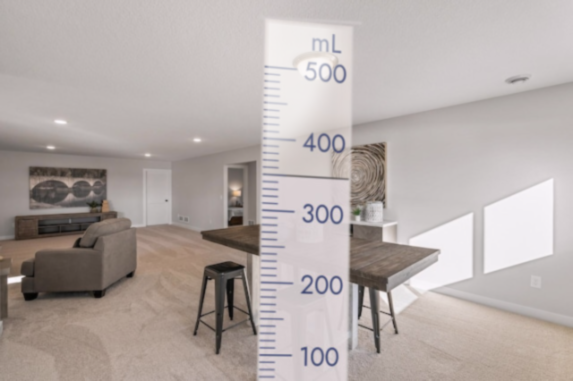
value=350 unit=mL
